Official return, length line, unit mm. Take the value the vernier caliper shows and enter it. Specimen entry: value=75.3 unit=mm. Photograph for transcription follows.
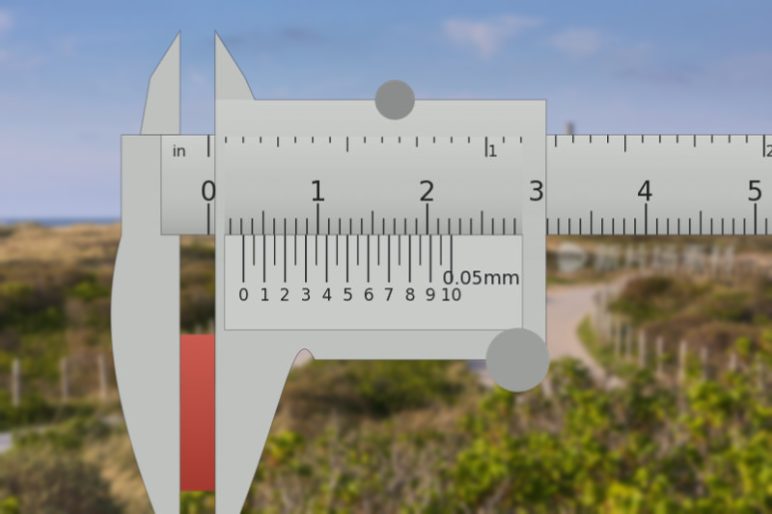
value=3.2 unit=mm
